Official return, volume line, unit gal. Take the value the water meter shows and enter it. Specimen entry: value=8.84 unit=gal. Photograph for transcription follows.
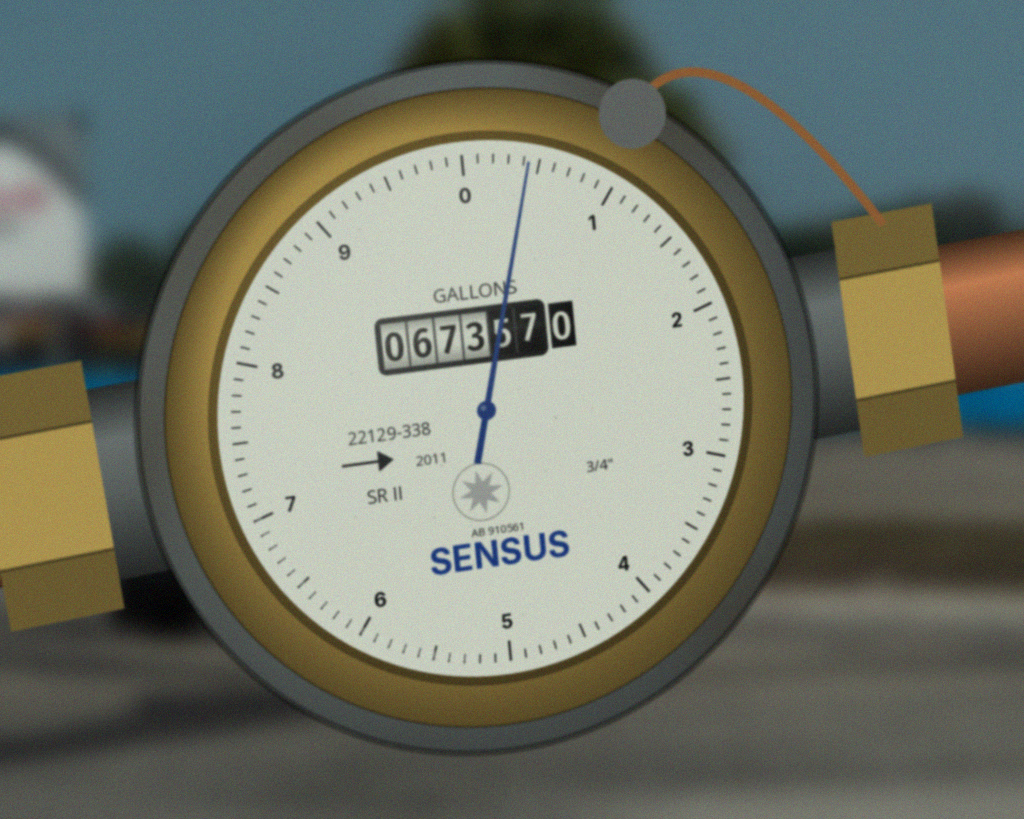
value=673570.4 unit=gal
